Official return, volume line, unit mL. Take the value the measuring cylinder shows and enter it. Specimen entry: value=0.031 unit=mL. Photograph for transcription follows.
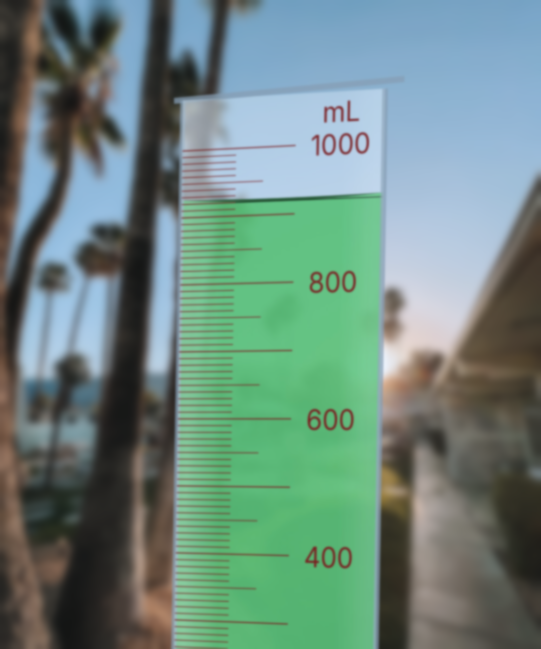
value=920 unit=mL
